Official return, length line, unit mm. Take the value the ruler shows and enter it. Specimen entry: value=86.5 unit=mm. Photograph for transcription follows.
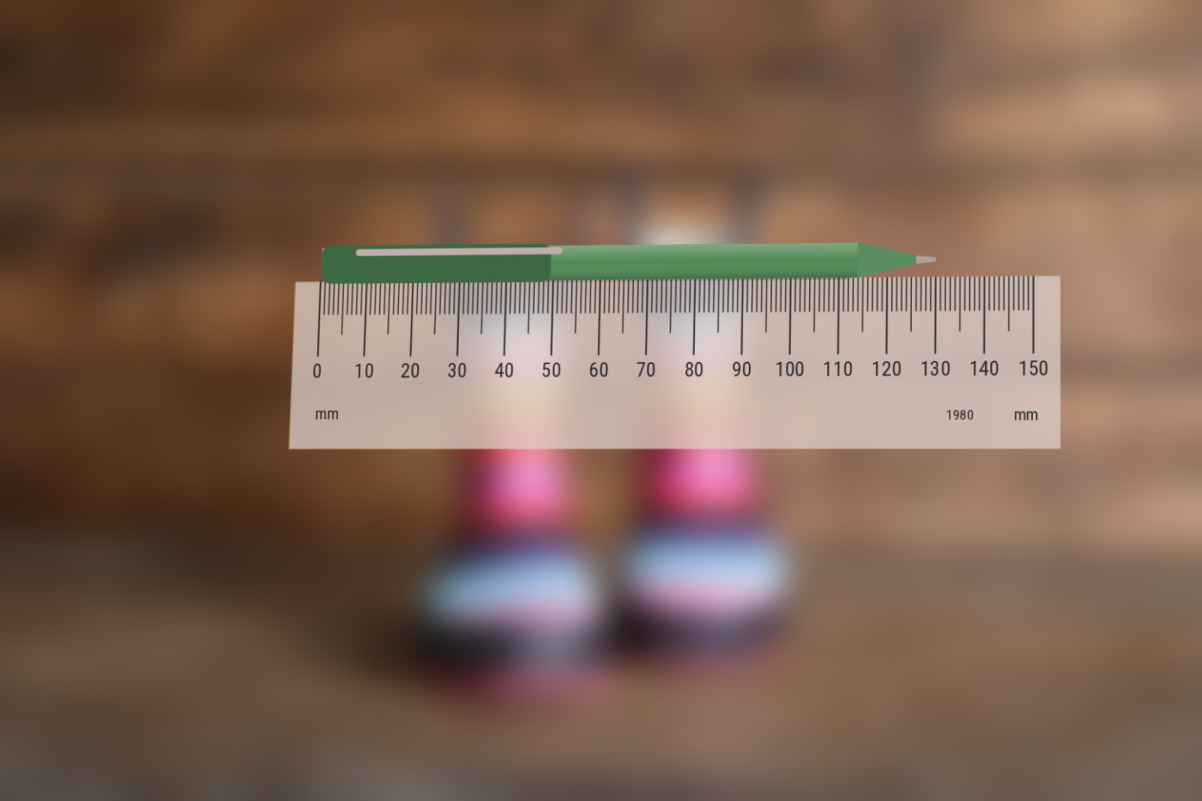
value=130 unit=mm
